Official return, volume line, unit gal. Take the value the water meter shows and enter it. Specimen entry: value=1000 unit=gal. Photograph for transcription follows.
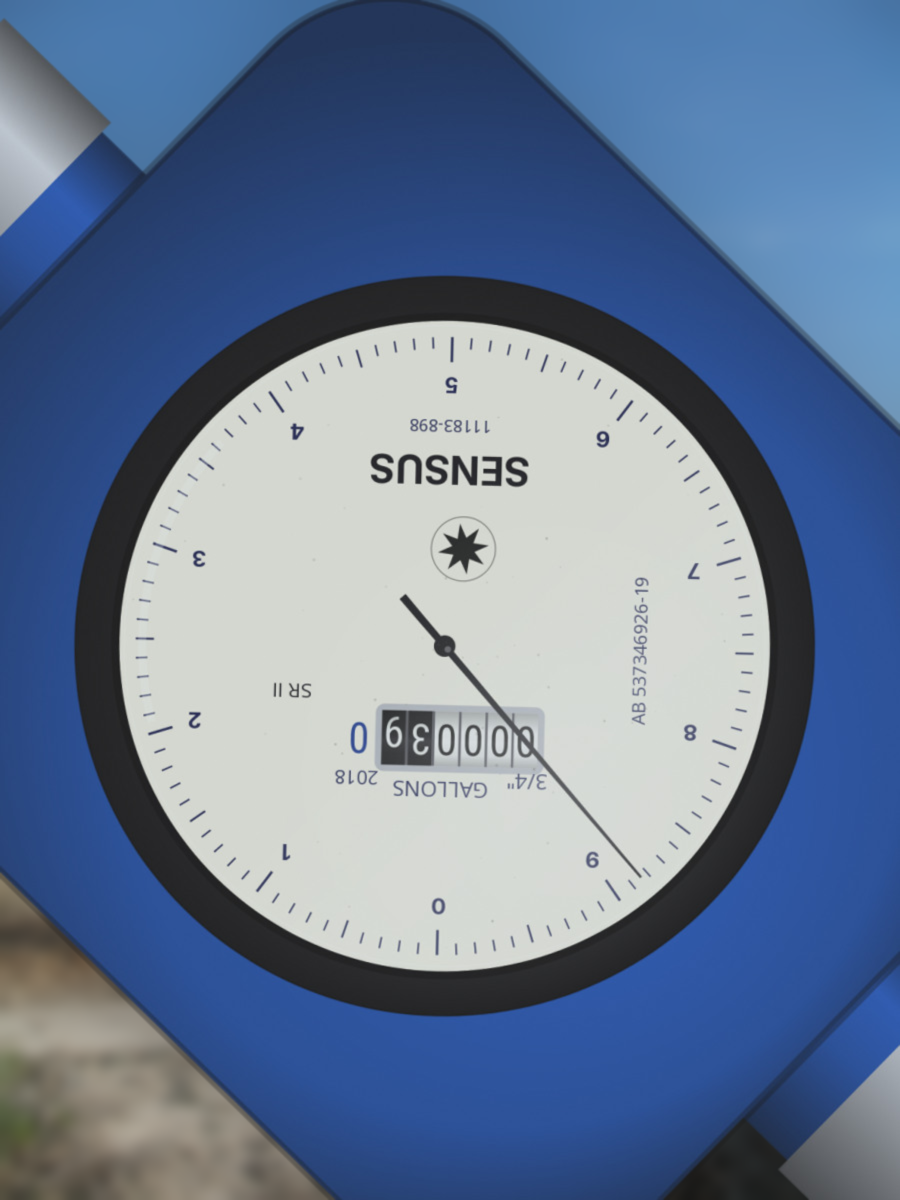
value=388.8 unit=gal
